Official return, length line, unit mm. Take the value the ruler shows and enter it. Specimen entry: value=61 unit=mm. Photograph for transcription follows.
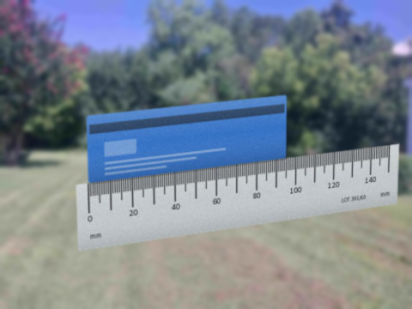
value=95 unit=mm
